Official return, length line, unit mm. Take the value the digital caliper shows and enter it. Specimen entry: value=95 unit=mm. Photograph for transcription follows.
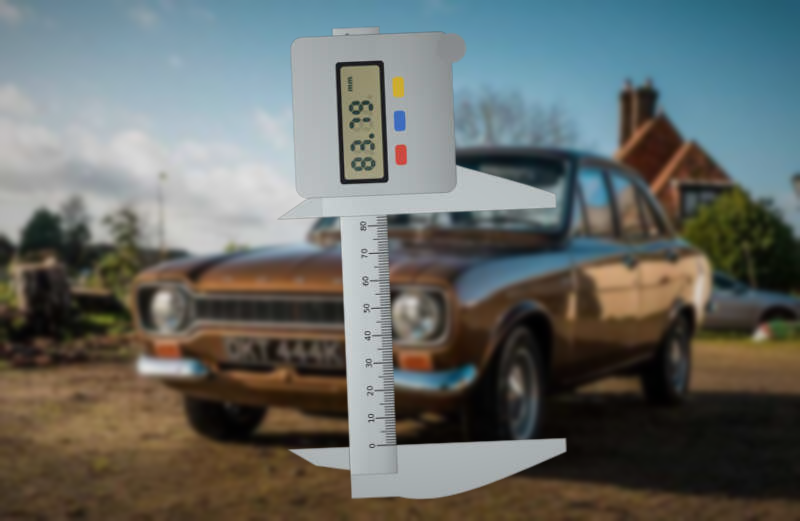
value=83.79 unit=mm
